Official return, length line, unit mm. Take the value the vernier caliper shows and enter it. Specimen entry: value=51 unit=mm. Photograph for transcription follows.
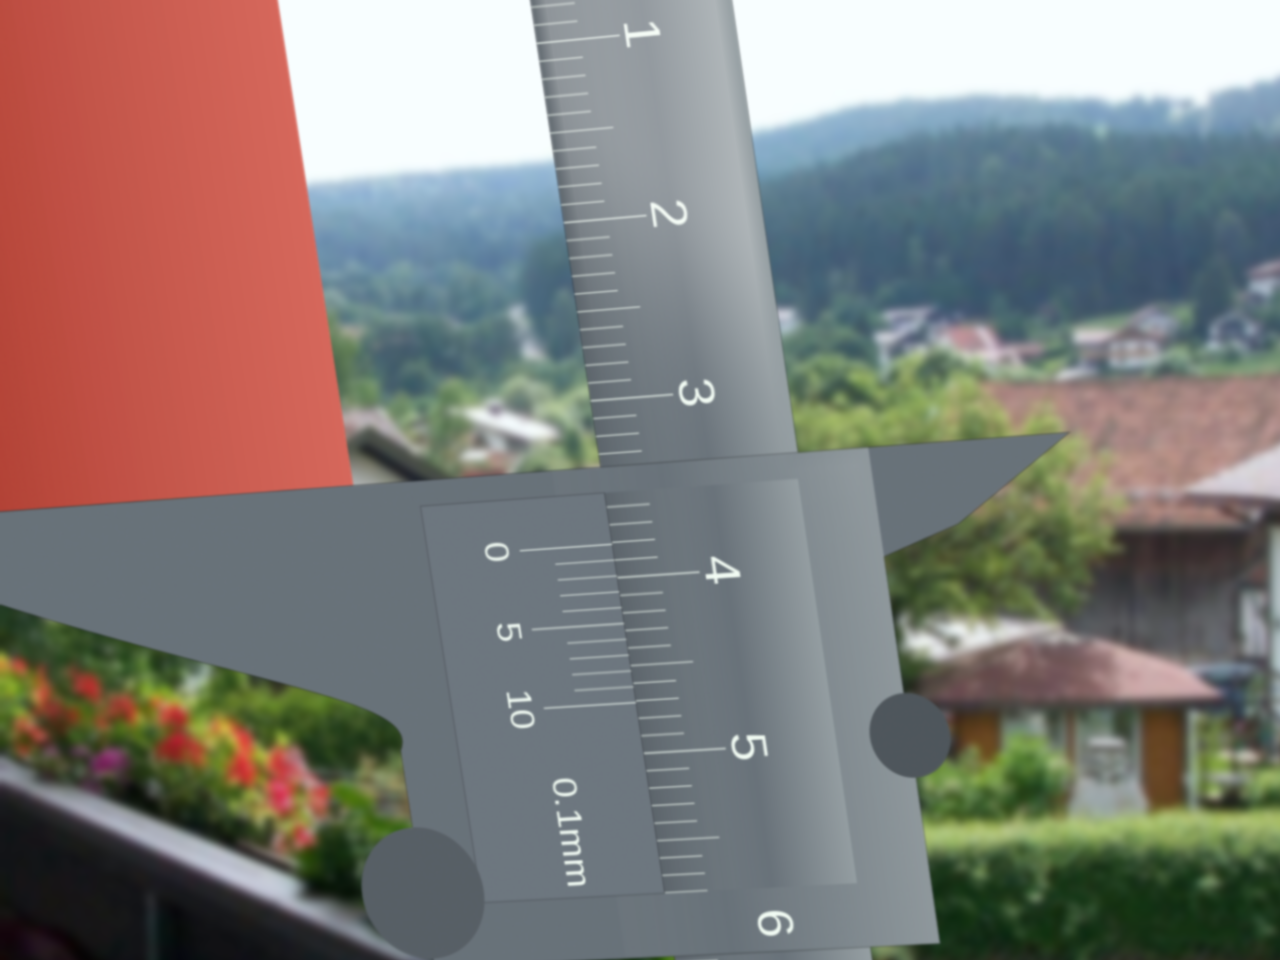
value=38.1 unit=mm
